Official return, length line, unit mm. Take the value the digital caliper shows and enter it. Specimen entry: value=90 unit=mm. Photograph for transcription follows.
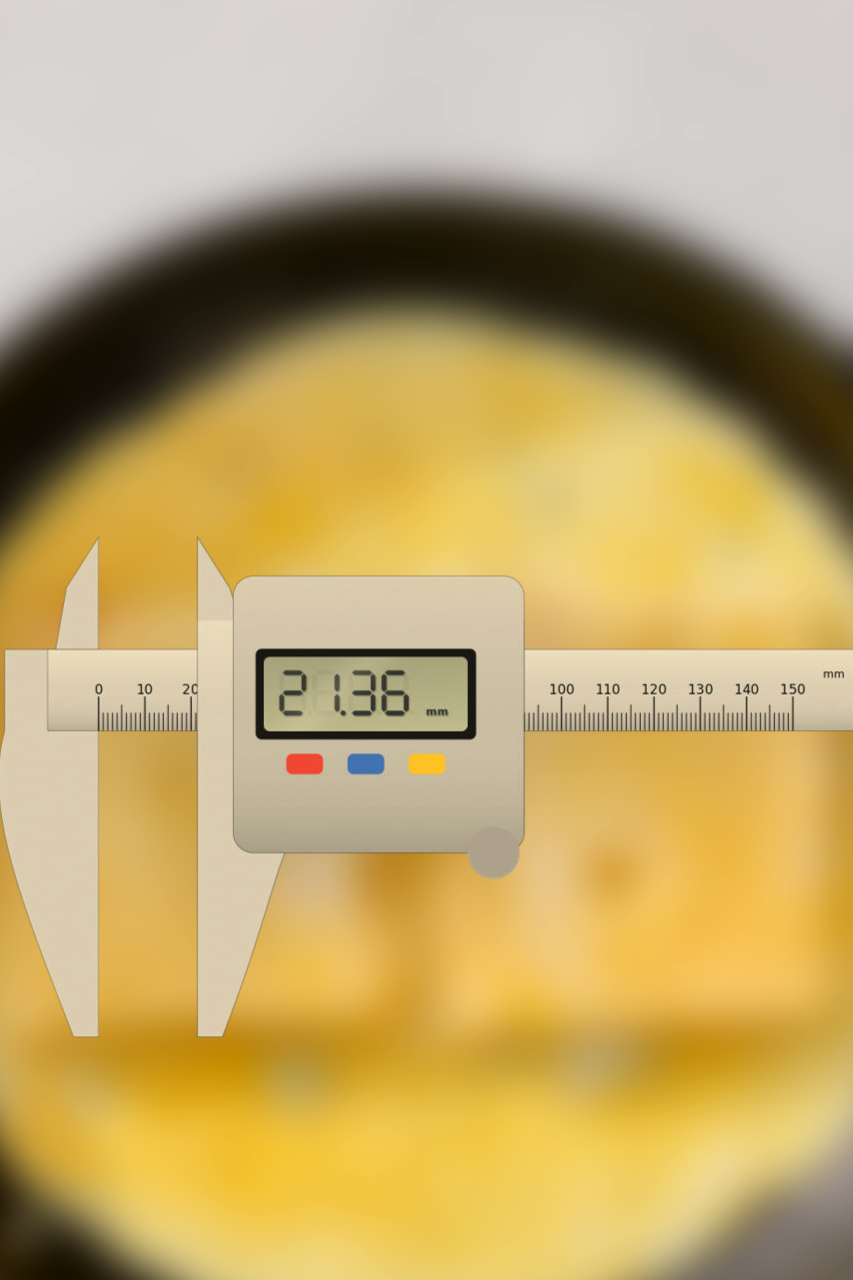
value=21.36 unit=mm
